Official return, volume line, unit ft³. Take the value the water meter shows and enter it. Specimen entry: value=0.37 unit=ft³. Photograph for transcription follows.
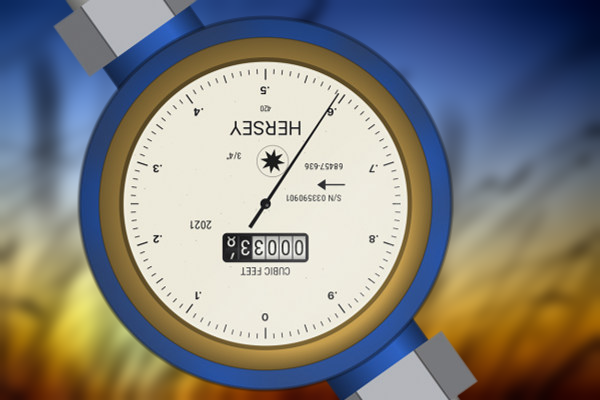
value=337.59 unit=ft³
